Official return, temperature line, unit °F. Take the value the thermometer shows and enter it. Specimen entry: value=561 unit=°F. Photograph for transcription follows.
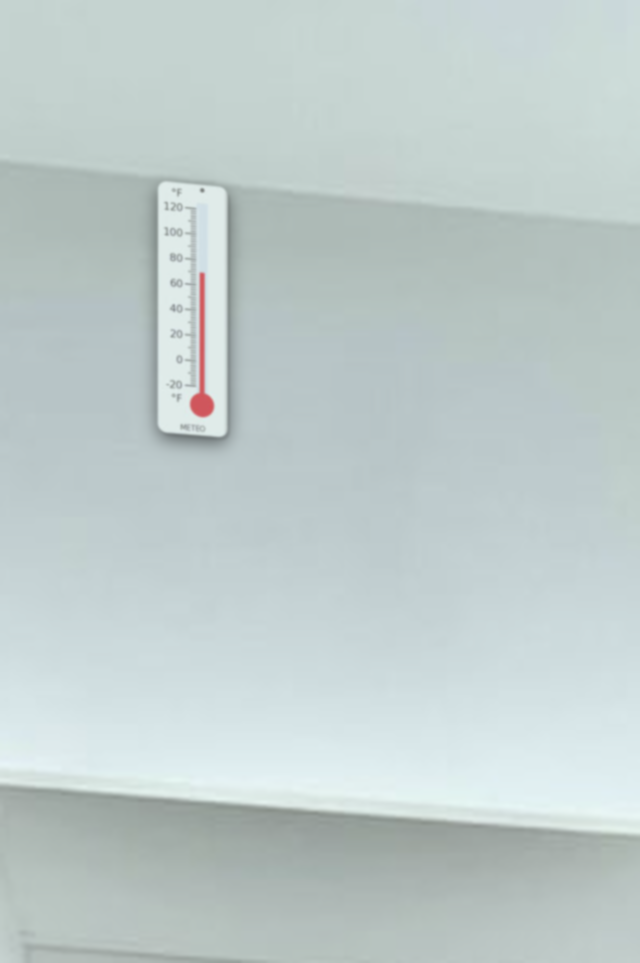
value=70 unit=°F
